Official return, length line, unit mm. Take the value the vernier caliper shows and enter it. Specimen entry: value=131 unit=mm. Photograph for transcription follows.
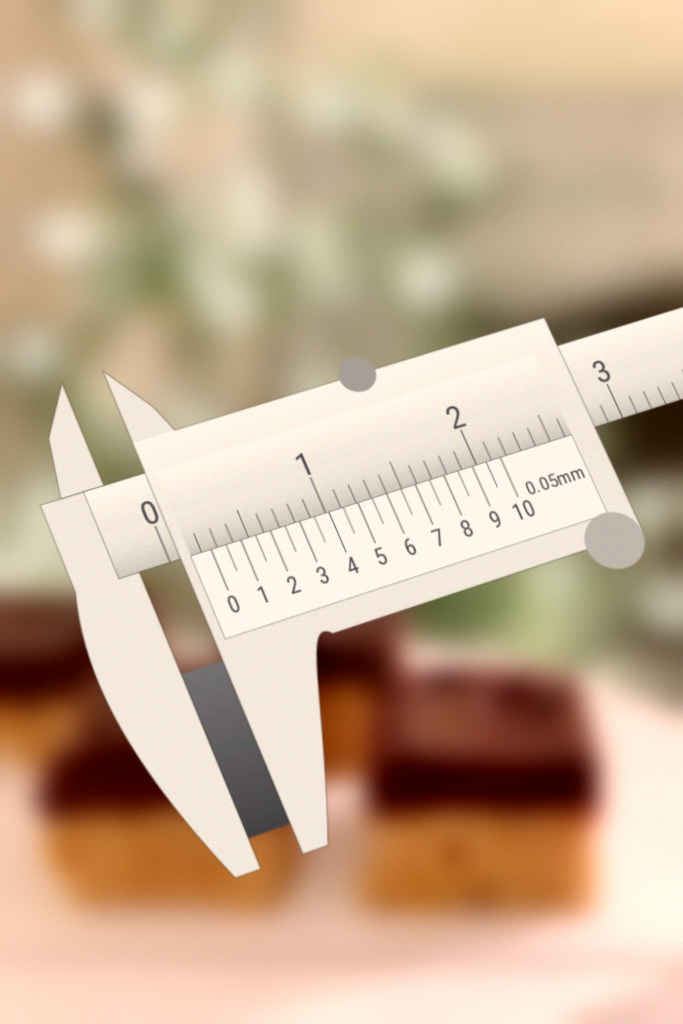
value=2.6 unit=mm
